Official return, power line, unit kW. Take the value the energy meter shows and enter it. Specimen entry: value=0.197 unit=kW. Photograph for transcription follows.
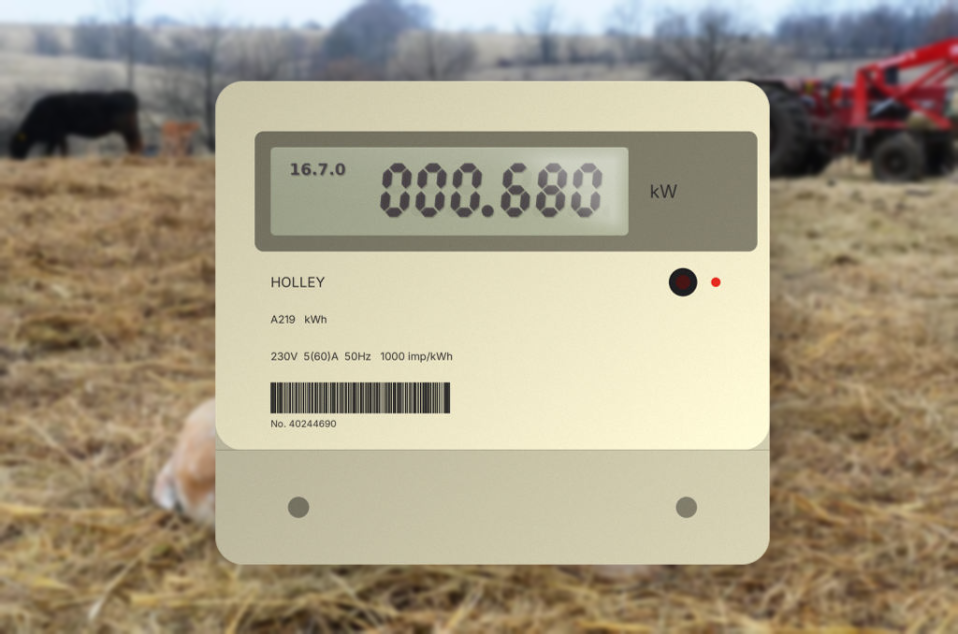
value=0.680 unit=kW
